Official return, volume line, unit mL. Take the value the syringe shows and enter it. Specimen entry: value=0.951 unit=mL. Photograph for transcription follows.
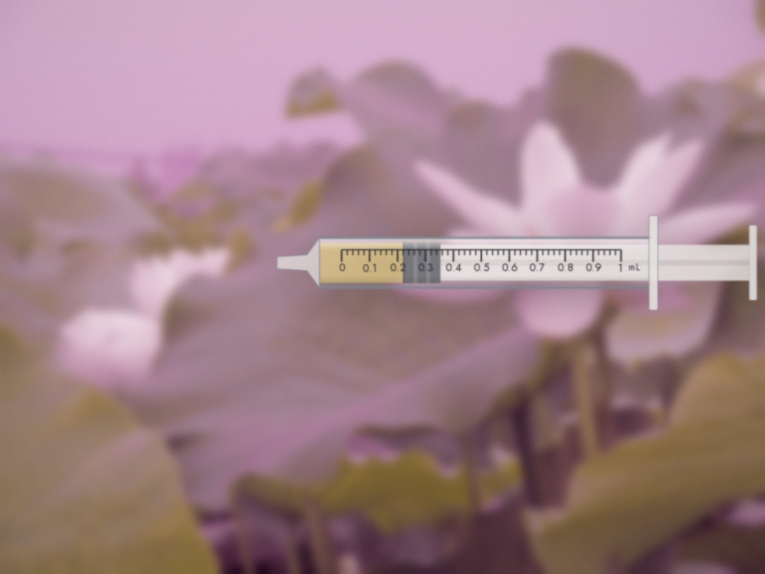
value=0.22 unit=mL
